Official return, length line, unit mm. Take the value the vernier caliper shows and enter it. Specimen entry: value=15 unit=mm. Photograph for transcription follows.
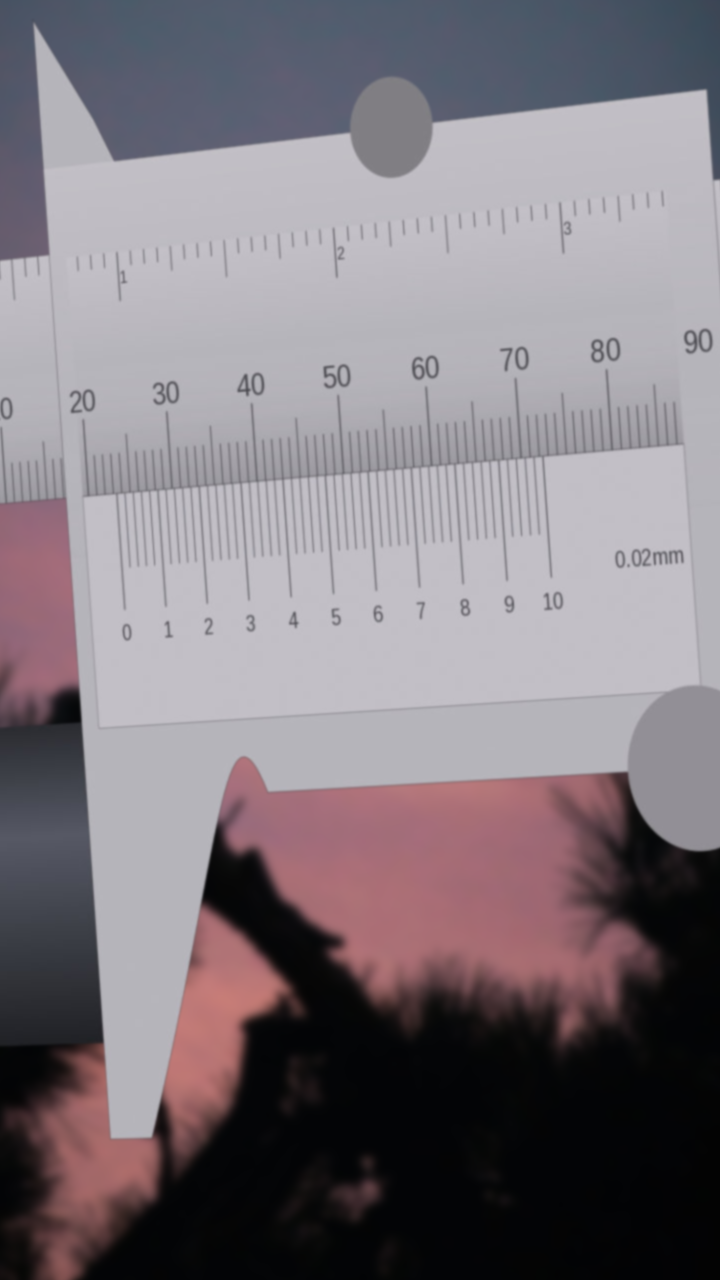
value=23.4 unit=mm
